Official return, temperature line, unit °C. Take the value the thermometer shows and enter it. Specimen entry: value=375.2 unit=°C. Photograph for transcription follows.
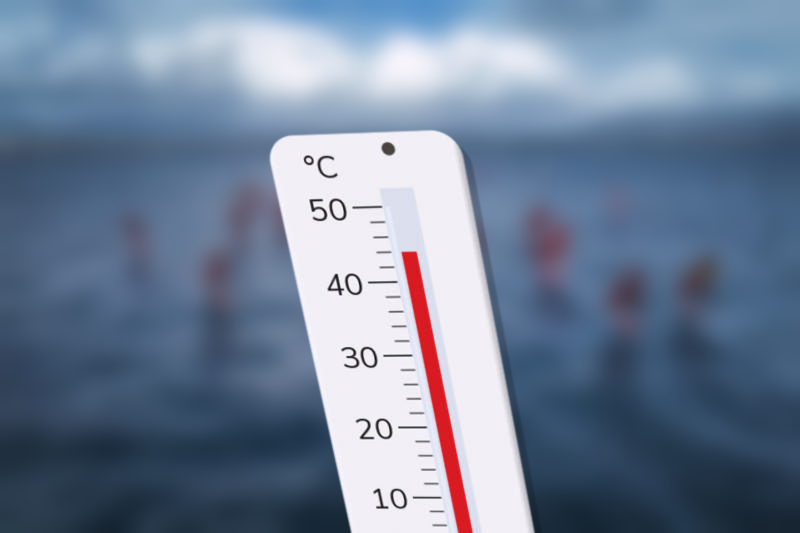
value=44 unit=°C
